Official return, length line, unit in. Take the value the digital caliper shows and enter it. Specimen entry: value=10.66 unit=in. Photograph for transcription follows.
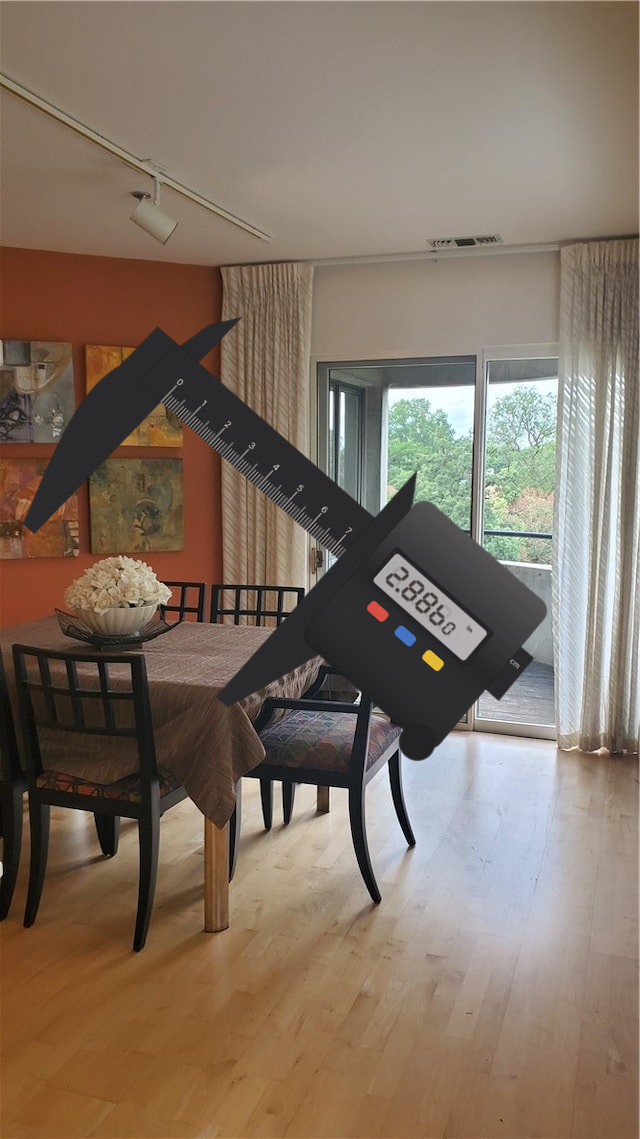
value=2.8860 unit=in
